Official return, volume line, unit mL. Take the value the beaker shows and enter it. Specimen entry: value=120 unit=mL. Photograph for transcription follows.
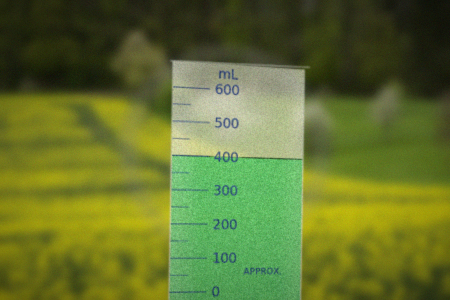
value=400 unit=mL
